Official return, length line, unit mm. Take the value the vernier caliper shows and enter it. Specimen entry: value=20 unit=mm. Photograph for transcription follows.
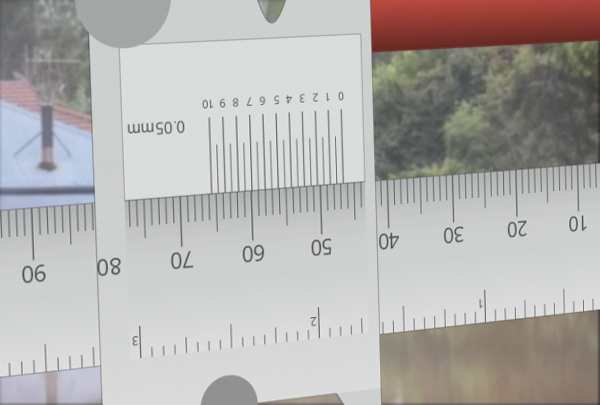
value=46.6 unit=mm
